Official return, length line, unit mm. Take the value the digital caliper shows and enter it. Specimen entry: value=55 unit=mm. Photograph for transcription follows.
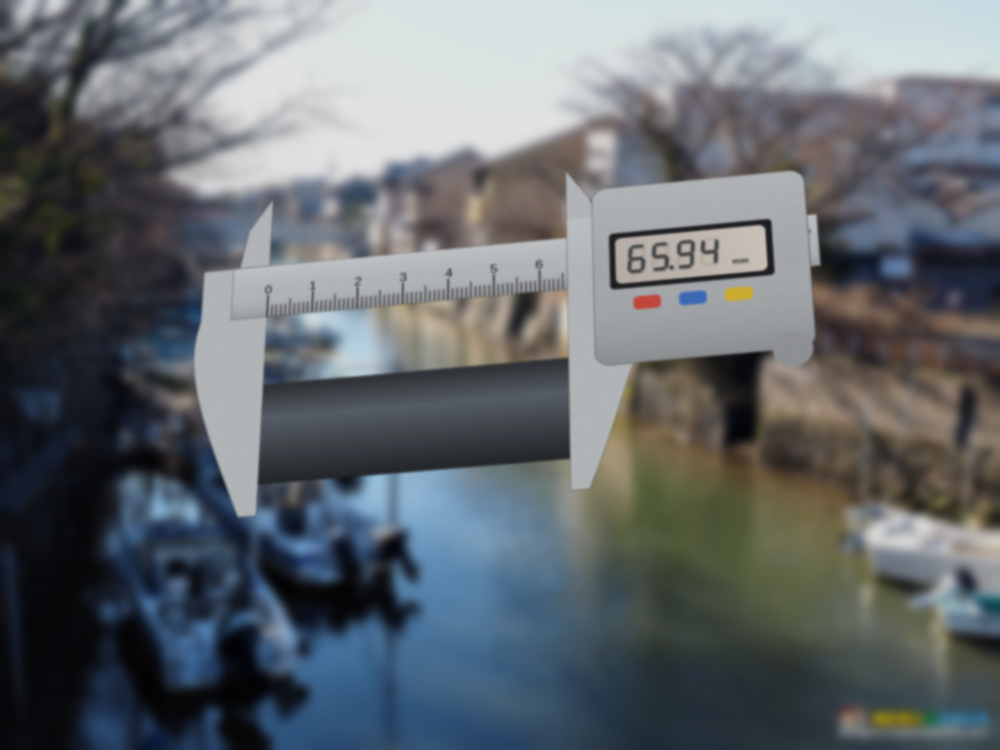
value=65.94 unit=mm
